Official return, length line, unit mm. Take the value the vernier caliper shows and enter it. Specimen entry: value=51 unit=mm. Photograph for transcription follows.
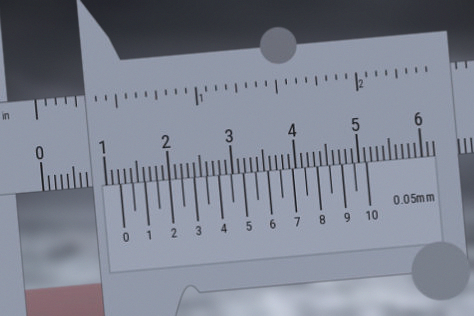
value=12.2 unit=mm
